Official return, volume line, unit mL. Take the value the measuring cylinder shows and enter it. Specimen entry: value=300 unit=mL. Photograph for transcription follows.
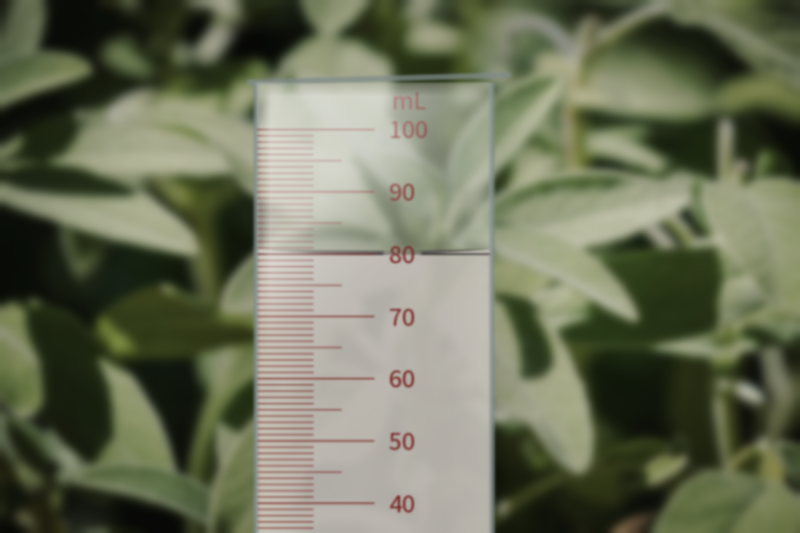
value=80 unit=mL
